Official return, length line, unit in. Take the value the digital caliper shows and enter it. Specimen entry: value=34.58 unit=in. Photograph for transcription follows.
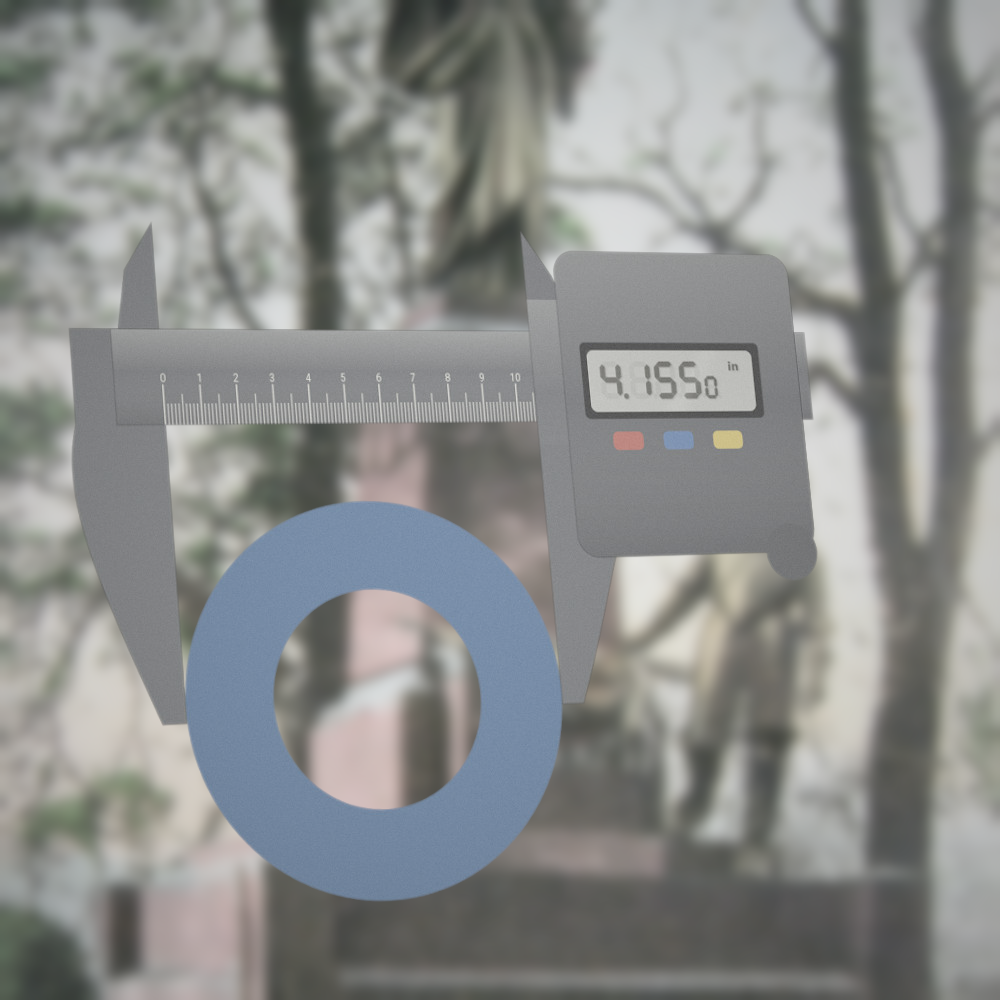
value=4.1550 unit=in
